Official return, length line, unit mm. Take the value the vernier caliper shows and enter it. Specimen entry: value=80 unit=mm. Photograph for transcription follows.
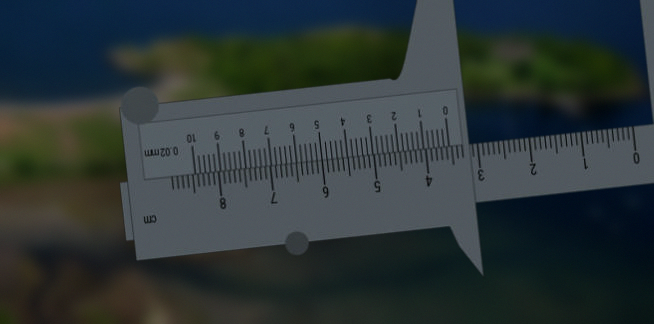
value=35.5 unit=mm
